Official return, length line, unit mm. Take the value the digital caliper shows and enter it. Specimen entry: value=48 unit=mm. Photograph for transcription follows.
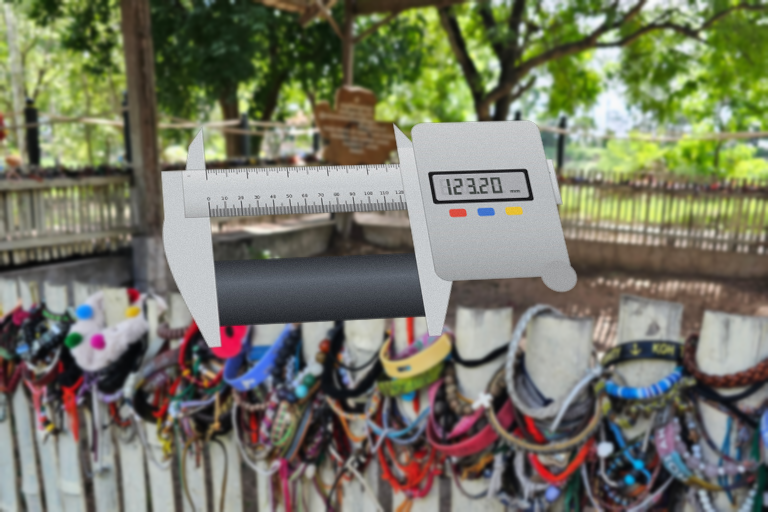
value=123.20 unit=mm
